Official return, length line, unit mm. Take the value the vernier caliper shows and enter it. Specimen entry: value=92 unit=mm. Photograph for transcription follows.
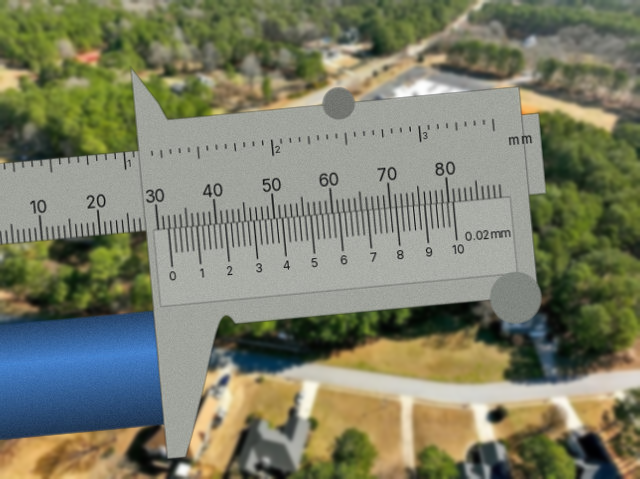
value=31.8 unit=mm
